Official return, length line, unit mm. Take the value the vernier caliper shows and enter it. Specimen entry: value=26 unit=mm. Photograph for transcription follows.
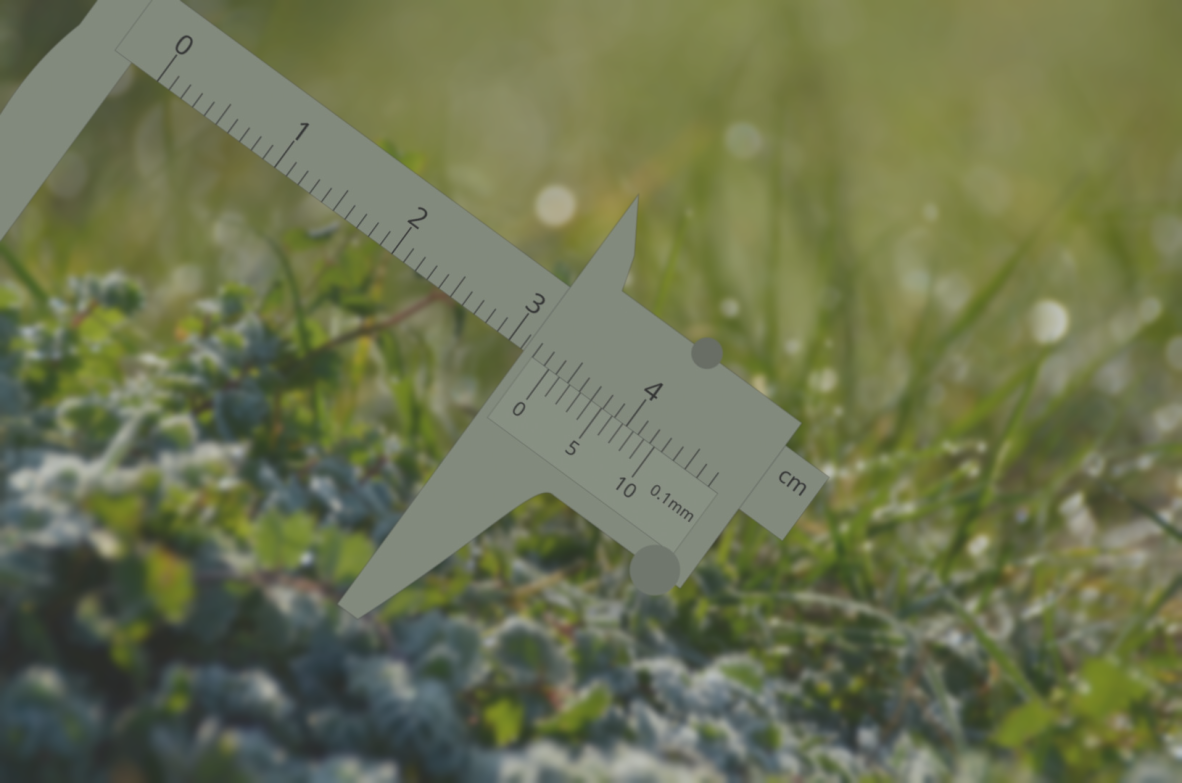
value=33.4 unit=mm
